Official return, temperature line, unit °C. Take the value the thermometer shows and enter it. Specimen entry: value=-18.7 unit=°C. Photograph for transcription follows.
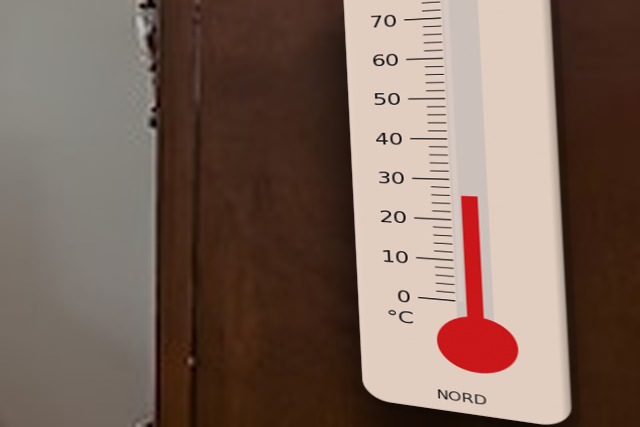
value=26 unit=°C
